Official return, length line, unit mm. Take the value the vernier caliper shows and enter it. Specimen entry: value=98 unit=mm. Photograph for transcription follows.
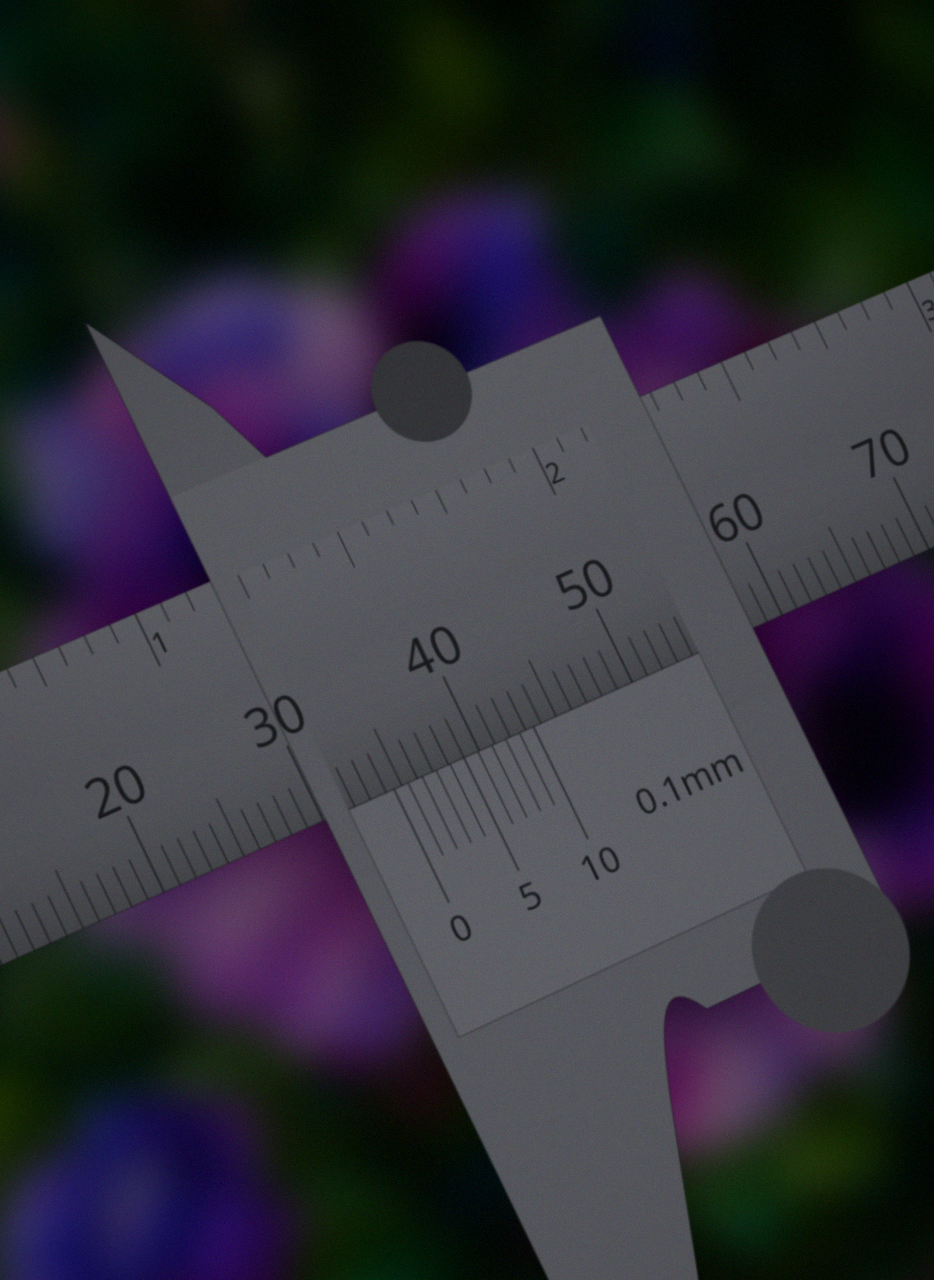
value=34.5 unit=mm
